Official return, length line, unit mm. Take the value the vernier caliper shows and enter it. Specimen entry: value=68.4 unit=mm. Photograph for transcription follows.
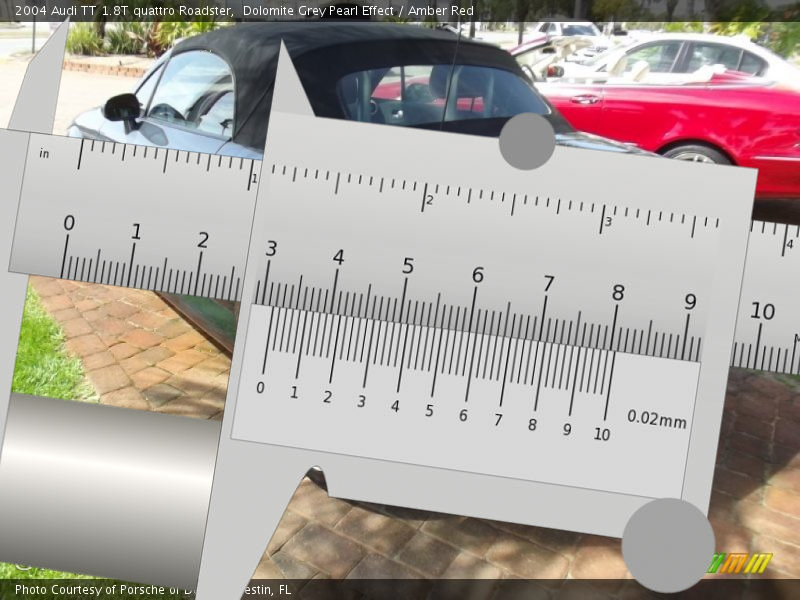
value=31.6 unit=mm
